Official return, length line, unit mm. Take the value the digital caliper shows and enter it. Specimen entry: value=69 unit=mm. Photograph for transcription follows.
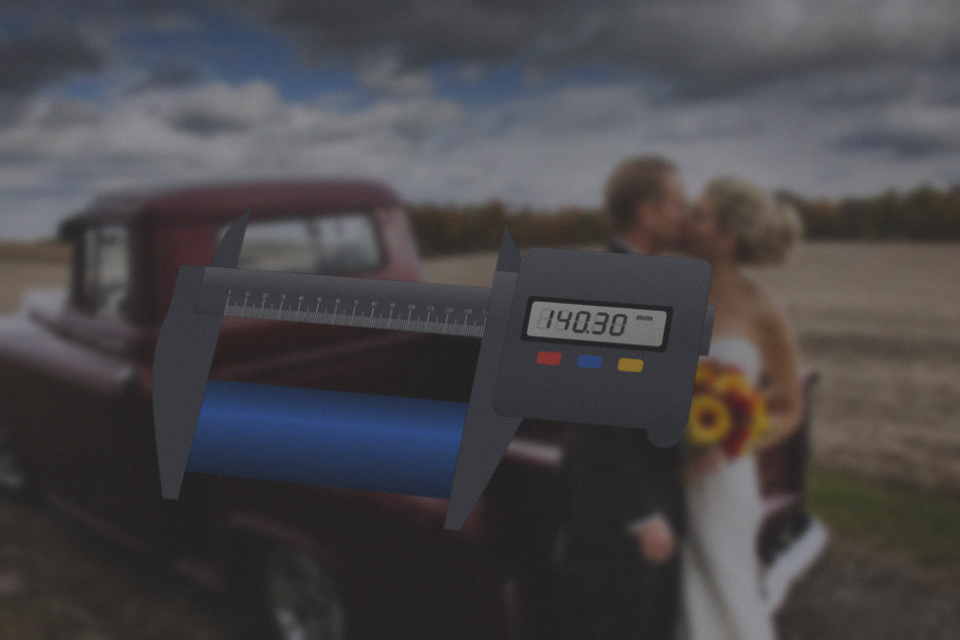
value=140.30 unit=mm
